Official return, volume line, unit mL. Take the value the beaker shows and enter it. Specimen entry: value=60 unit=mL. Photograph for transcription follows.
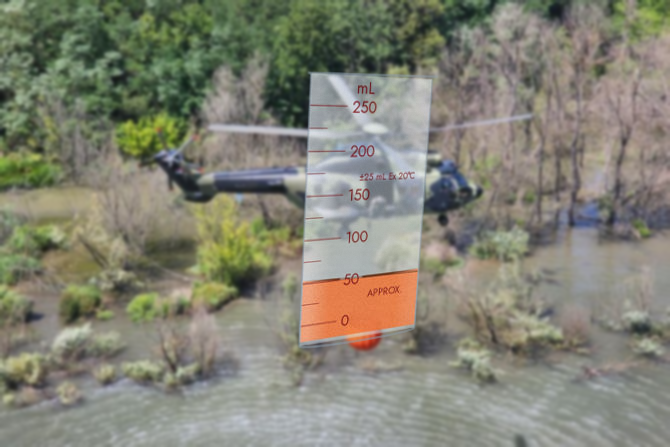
value=50 unit=mL
